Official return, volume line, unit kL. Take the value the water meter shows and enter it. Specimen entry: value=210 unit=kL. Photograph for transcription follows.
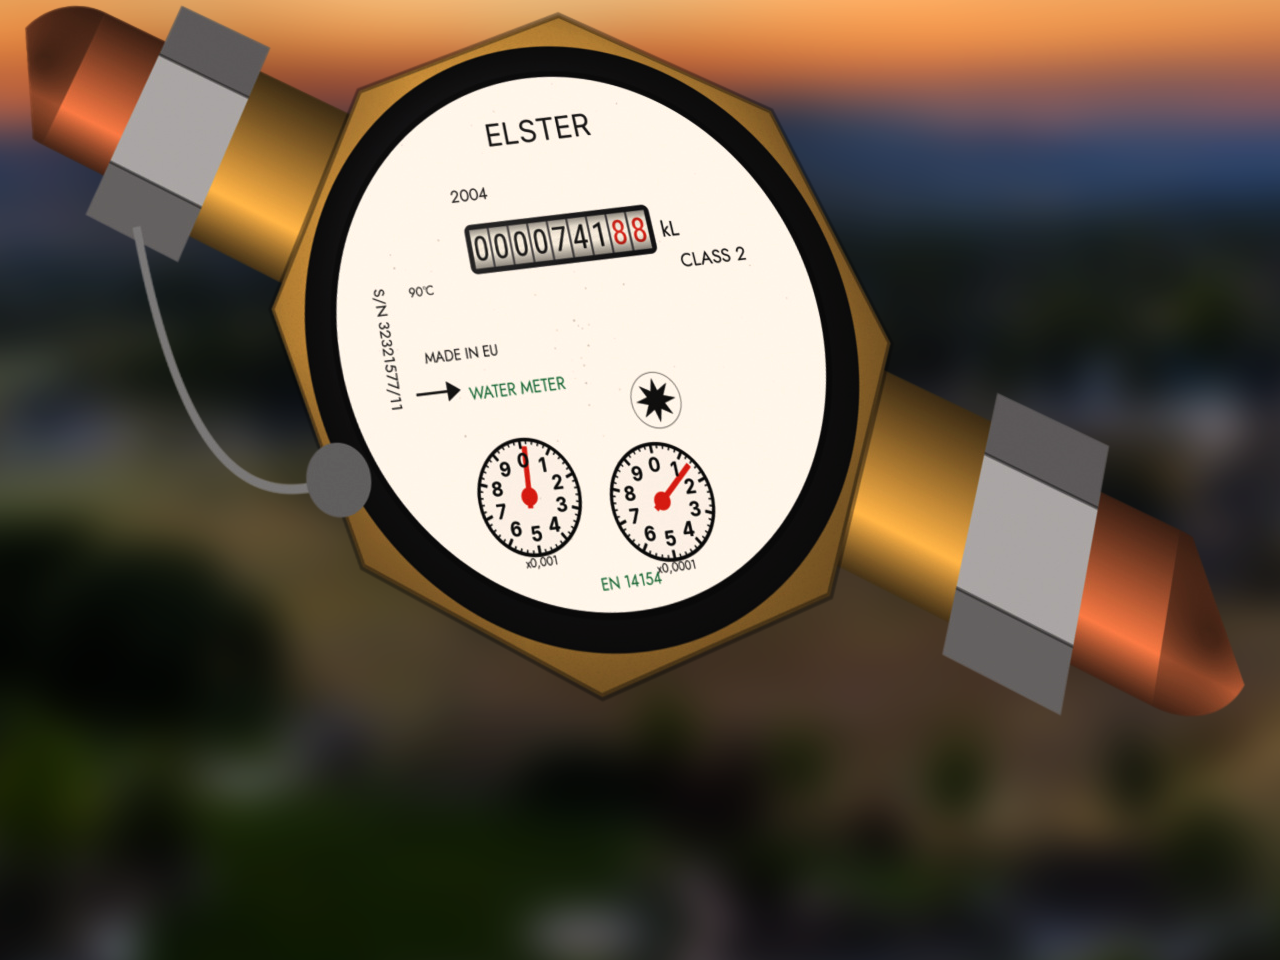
value=741.8801 unit=kL
